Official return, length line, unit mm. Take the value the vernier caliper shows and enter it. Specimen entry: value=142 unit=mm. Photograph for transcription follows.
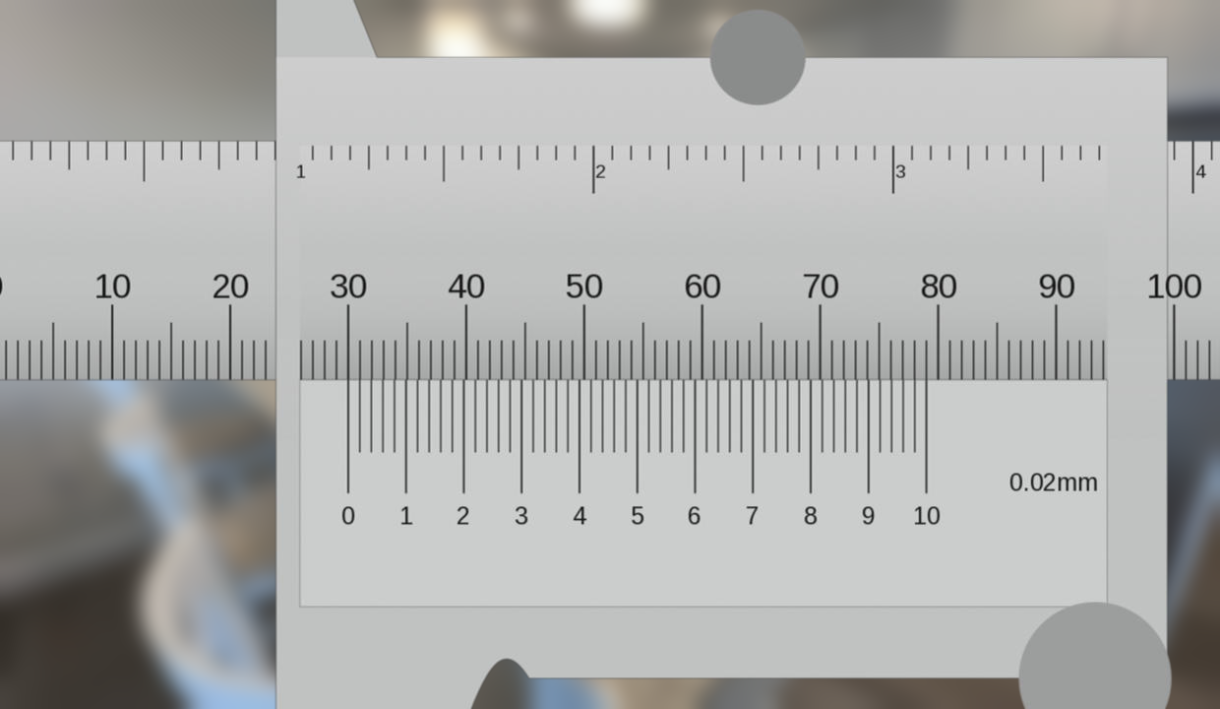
value=30.0 unit=mm
